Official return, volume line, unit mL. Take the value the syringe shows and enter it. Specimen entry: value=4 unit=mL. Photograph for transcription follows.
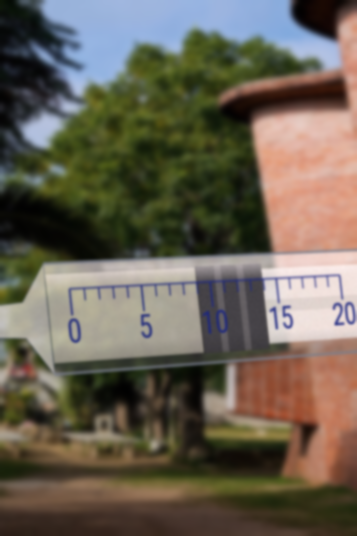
value=9 unit=mL
